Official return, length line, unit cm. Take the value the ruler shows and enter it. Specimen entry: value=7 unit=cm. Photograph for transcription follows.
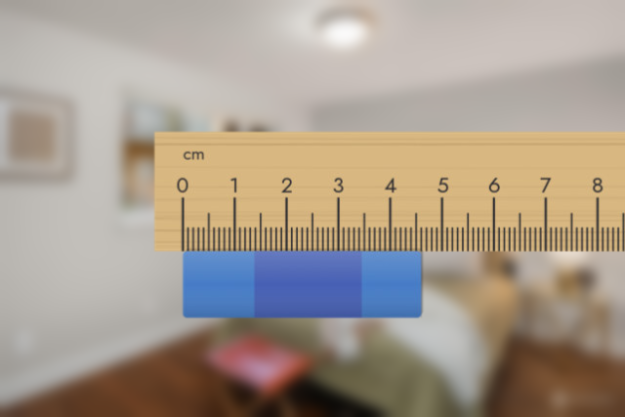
value=4.6 unit=cm
